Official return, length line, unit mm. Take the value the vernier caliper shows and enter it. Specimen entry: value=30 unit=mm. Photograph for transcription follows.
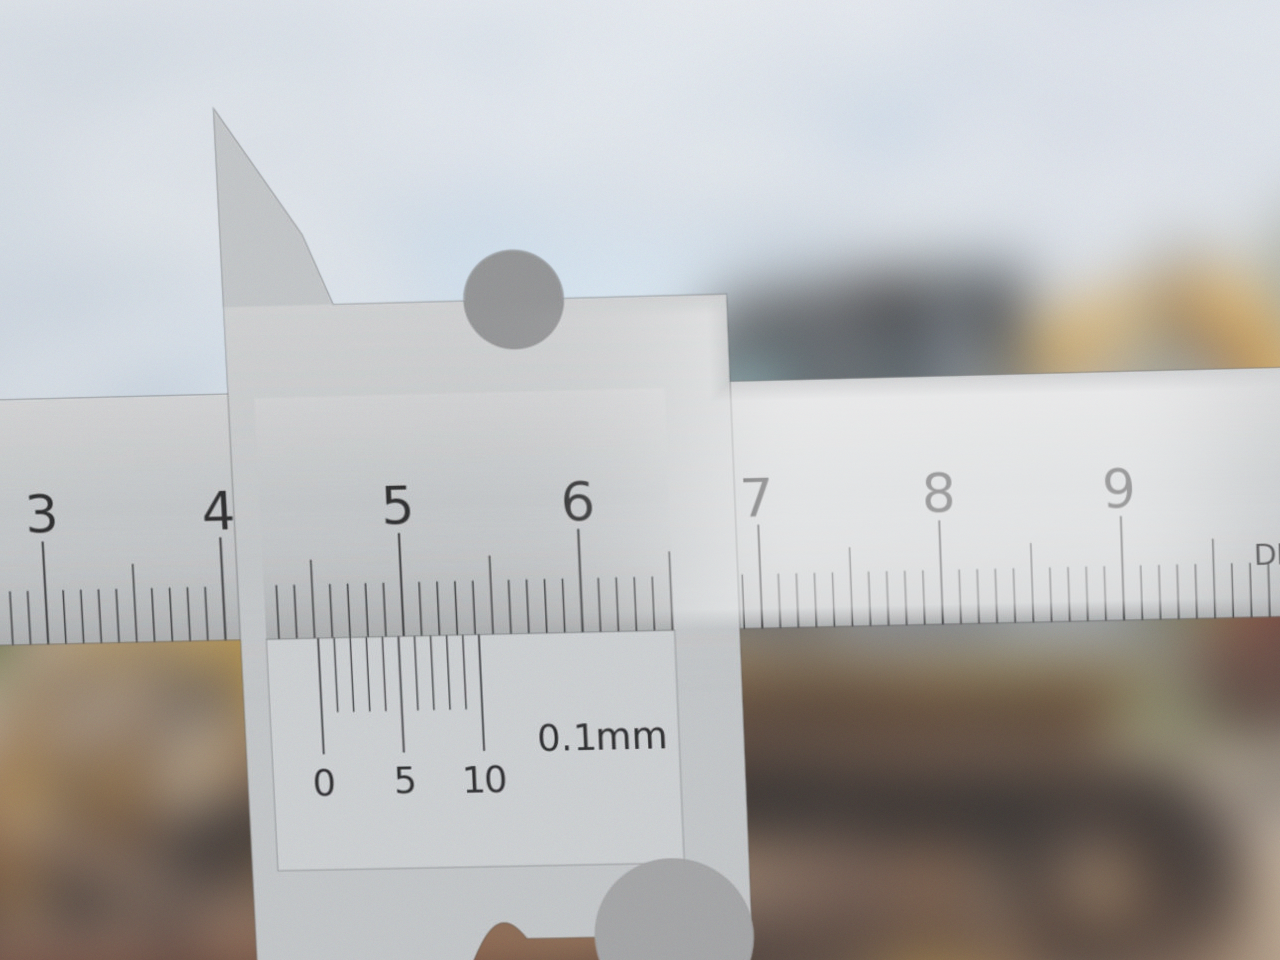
value=45.2 unit=mm
